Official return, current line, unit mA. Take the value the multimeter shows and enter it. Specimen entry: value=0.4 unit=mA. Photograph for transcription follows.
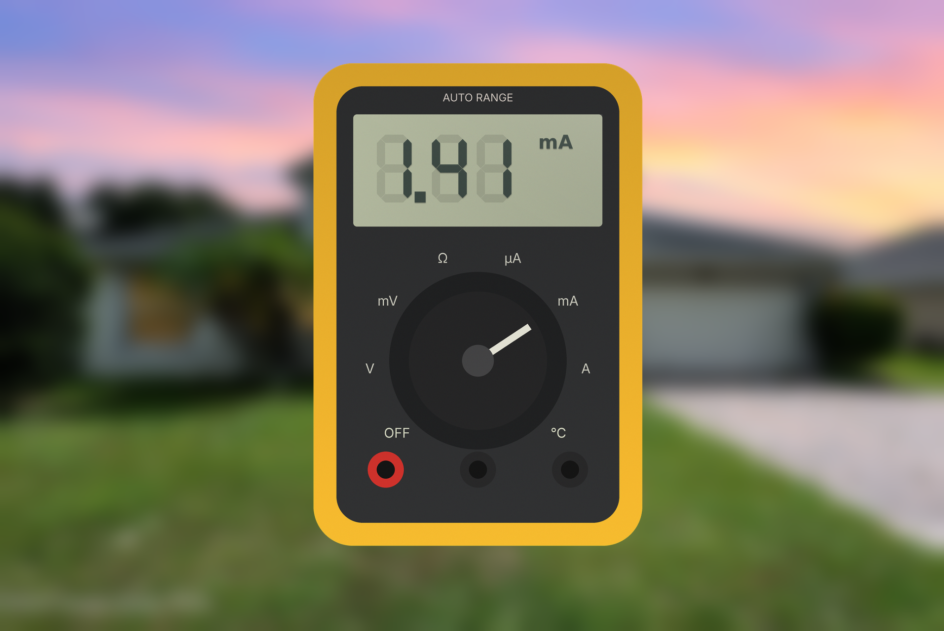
value=1.41 unit=mA
